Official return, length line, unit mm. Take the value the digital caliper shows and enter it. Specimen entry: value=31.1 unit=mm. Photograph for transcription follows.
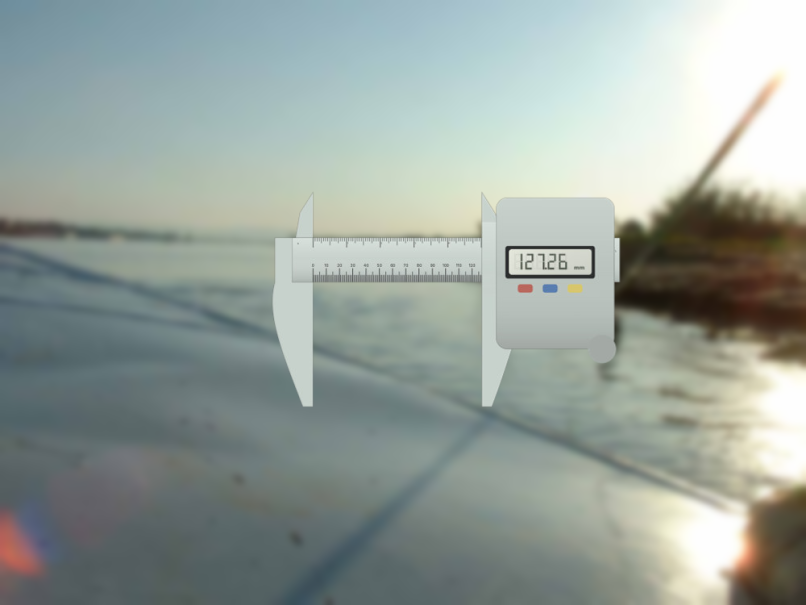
value=127.26 unit=mm
